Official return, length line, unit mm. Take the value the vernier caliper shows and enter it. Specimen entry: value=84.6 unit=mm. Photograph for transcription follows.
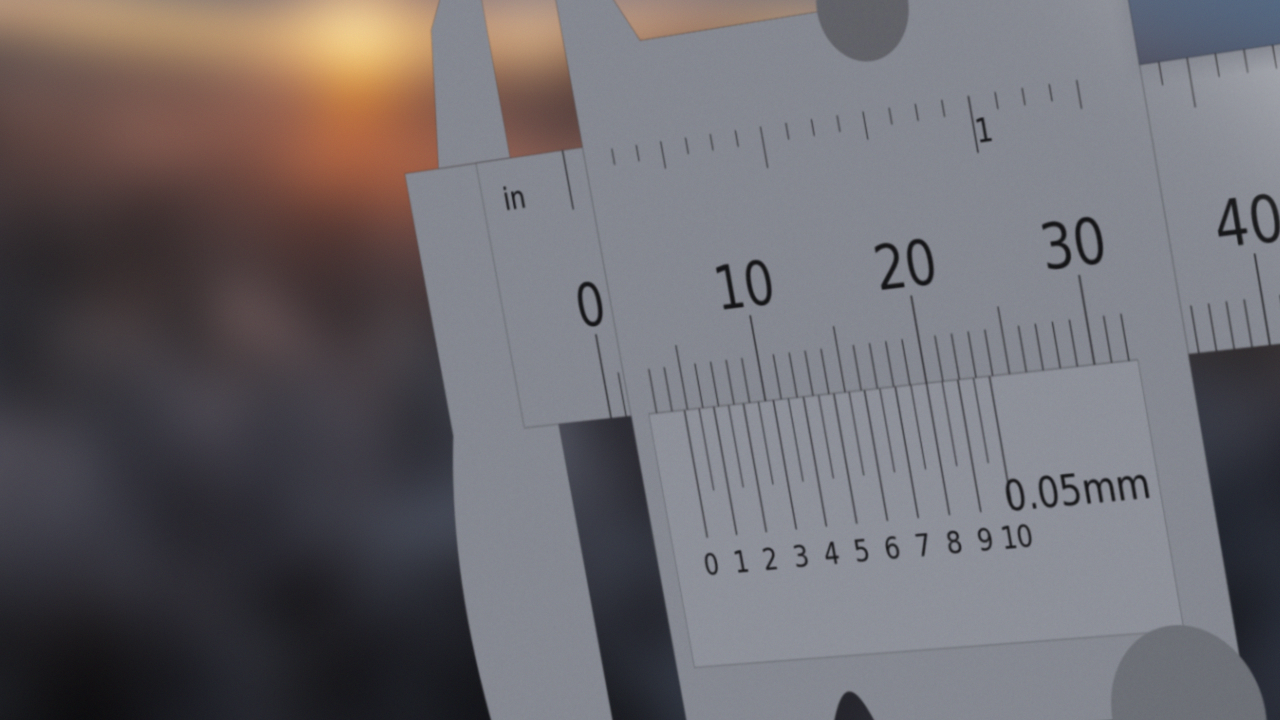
value=4.8 unit=mm
